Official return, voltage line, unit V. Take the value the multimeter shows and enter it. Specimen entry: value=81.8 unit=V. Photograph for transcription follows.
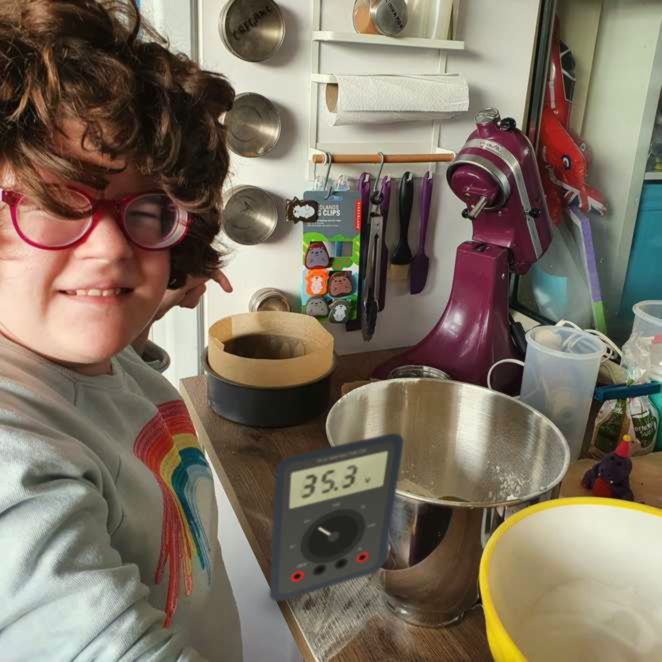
value=35.3 unit=V
